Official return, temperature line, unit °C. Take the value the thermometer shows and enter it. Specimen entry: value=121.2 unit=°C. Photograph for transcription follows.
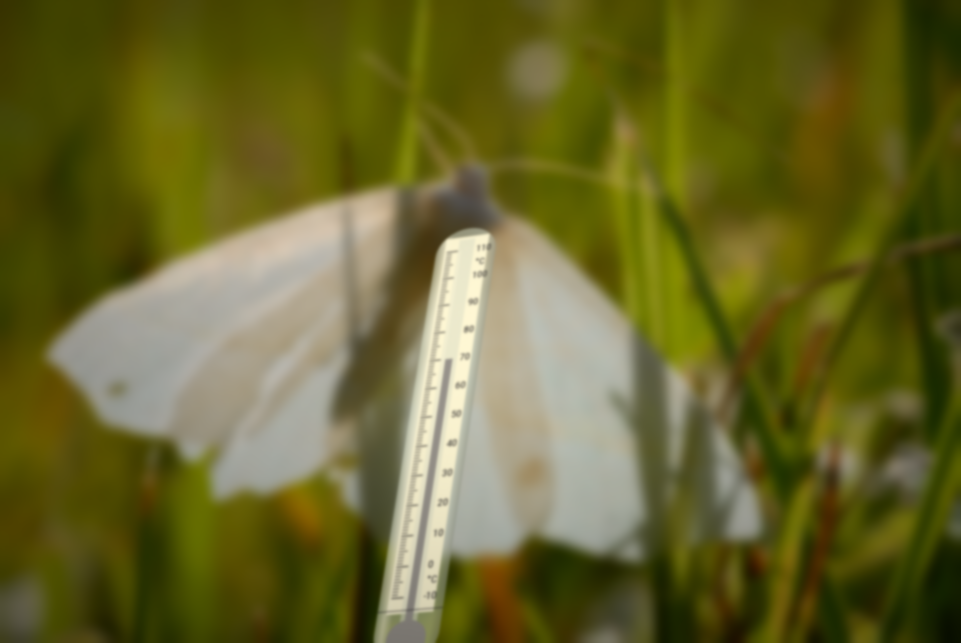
value=70 unit=°C
